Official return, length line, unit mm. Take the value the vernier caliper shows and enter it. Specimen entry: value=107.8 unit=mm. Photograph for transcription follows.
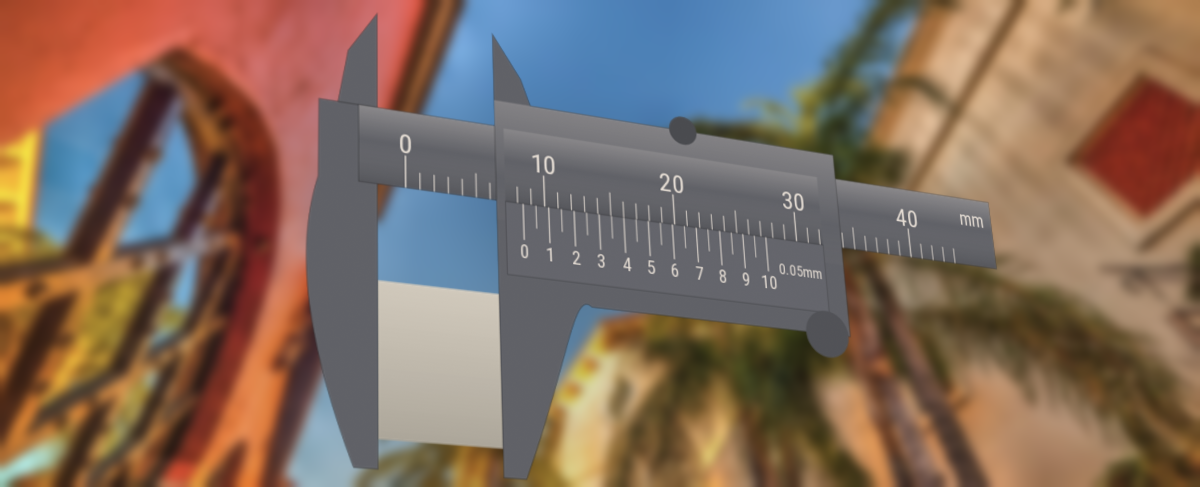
value=8.4 unit=mm
